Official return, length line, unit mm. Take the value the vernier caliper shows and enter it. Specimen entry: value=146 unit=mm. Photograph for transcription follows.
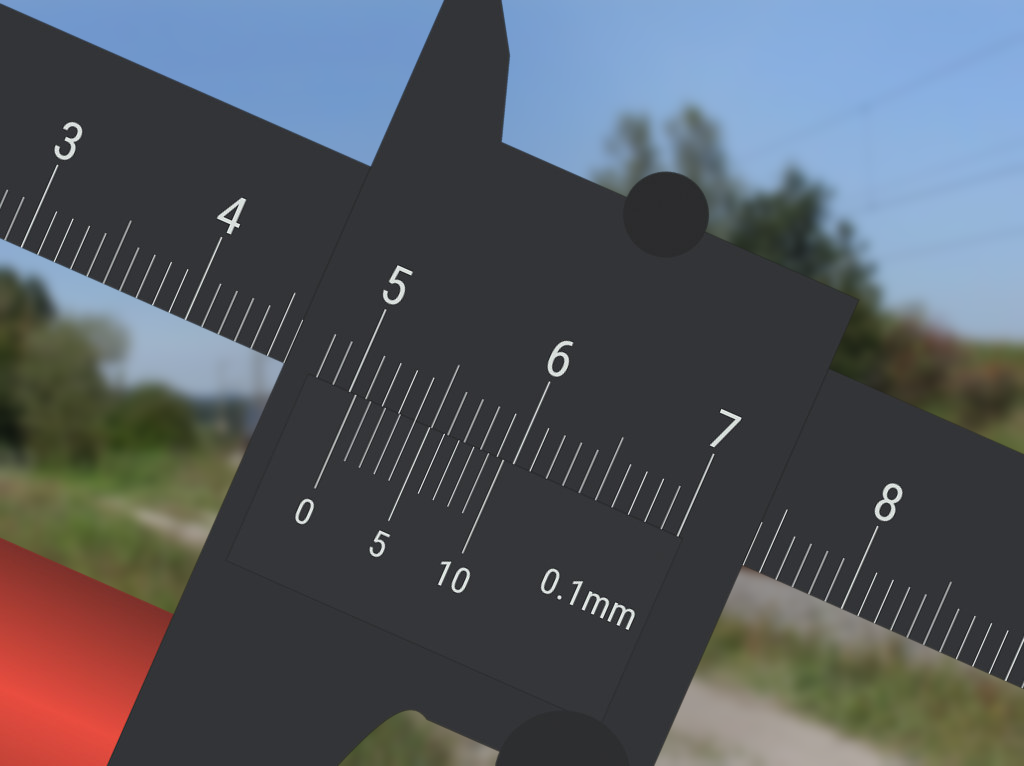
value=50.4 unit=mm
